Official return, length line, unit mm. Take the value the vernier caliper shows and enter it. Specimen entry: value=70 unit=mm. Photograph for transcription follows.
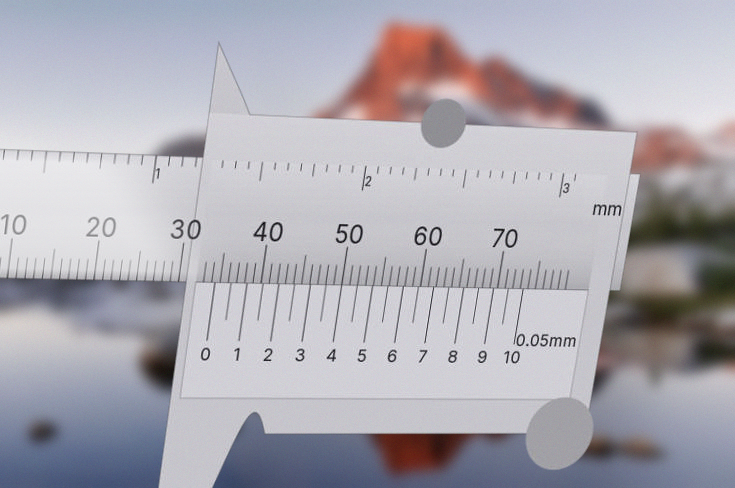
value=34.4 unit=mm
